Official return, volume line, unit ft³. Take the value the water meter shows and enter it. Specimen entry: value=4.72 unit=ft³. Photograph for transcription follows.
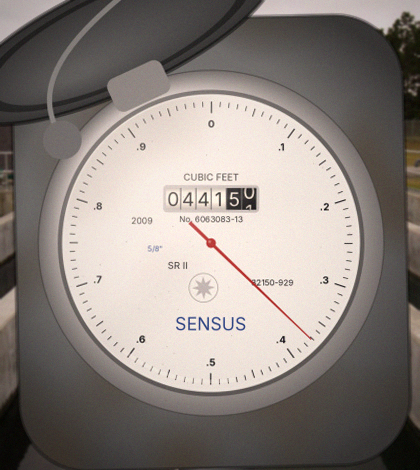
value=44150.37 unit=ft³
